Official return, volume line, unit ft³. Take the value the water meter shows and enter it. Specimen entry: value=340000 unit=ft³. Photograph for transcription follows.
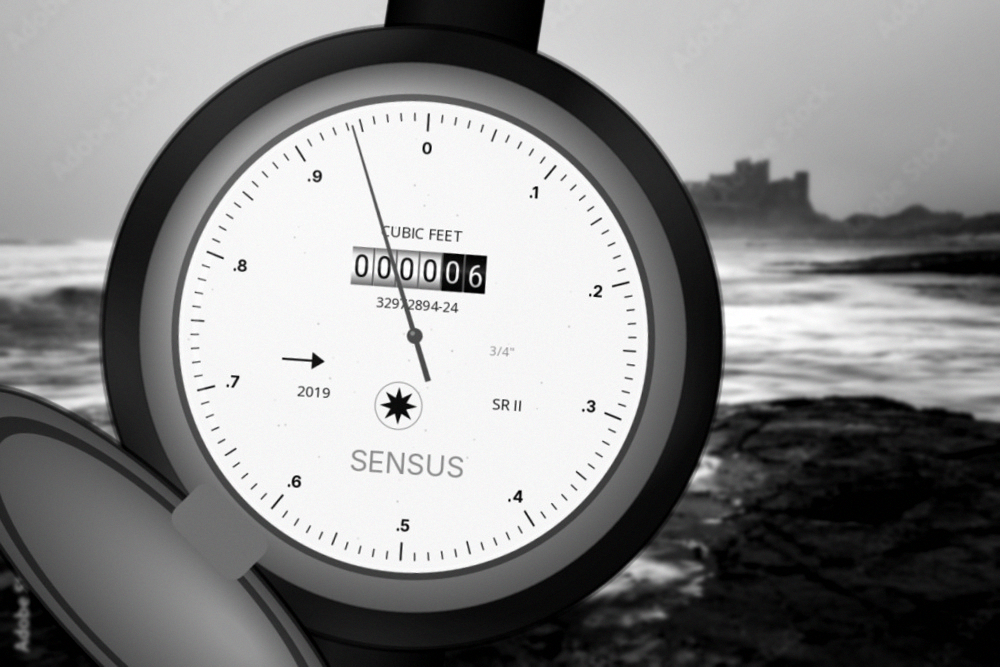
value=5.94 unit=ft³
